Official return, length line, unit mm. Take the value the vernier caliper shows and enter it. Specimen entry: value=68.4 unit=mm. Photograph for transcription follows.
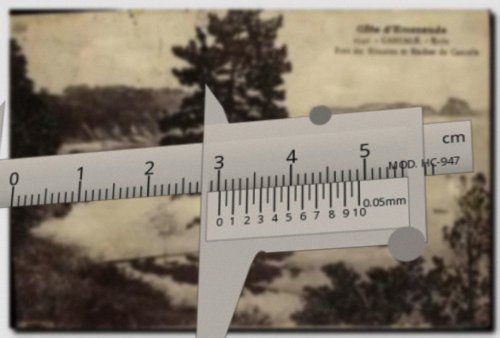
value=30.2 unit=mm
